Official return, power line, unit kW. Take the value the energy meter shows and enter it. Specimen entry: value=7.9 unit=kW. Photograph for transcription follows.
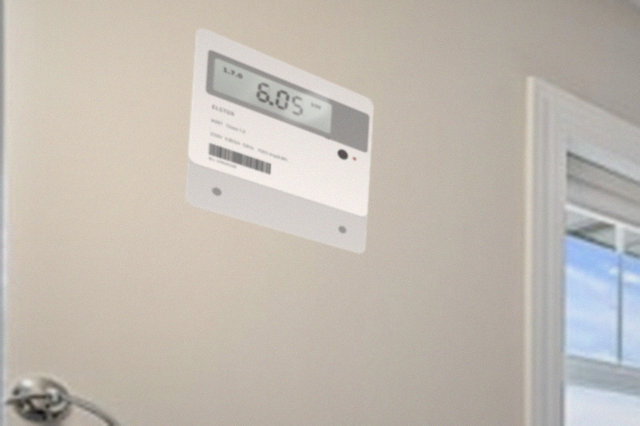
value=6.05 unit=kW
